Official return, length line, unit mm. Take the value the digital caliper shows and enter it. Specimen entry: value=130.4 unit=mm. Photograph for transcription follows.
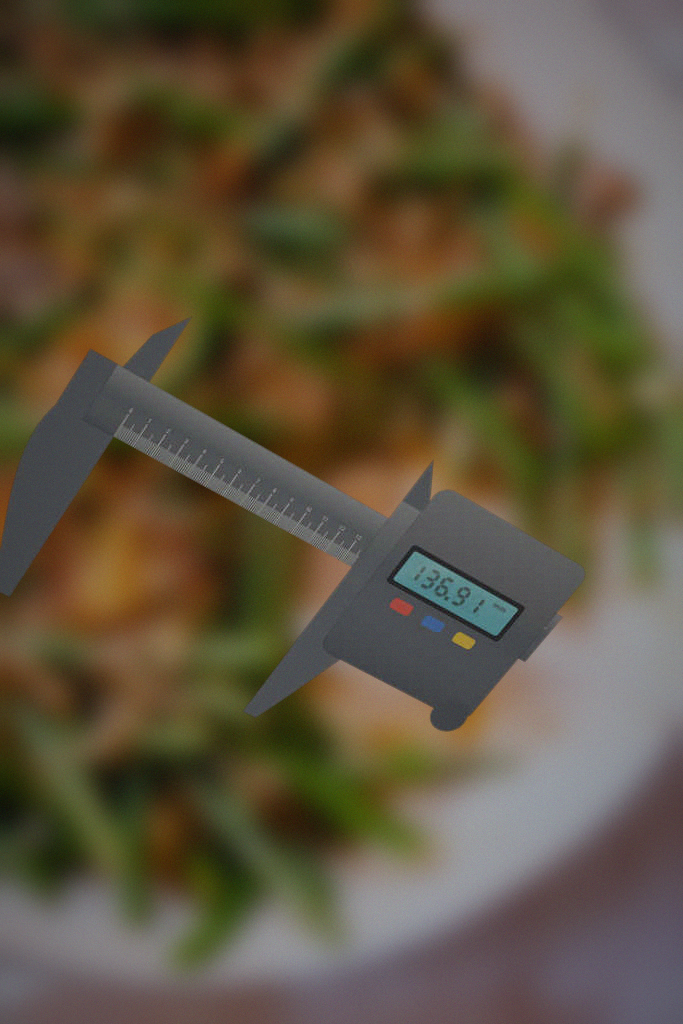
value=136.91 unit=mm
